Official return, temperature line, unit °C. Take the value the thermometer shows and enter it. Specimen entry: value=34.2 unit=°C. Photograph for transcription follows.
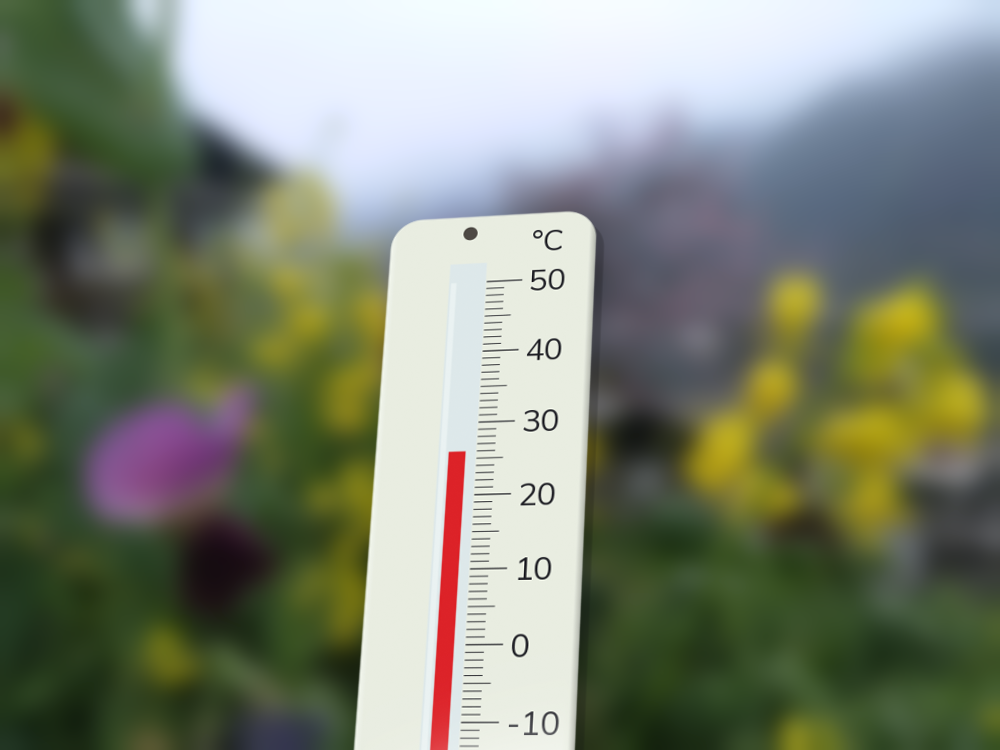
value=26 unit=°C
